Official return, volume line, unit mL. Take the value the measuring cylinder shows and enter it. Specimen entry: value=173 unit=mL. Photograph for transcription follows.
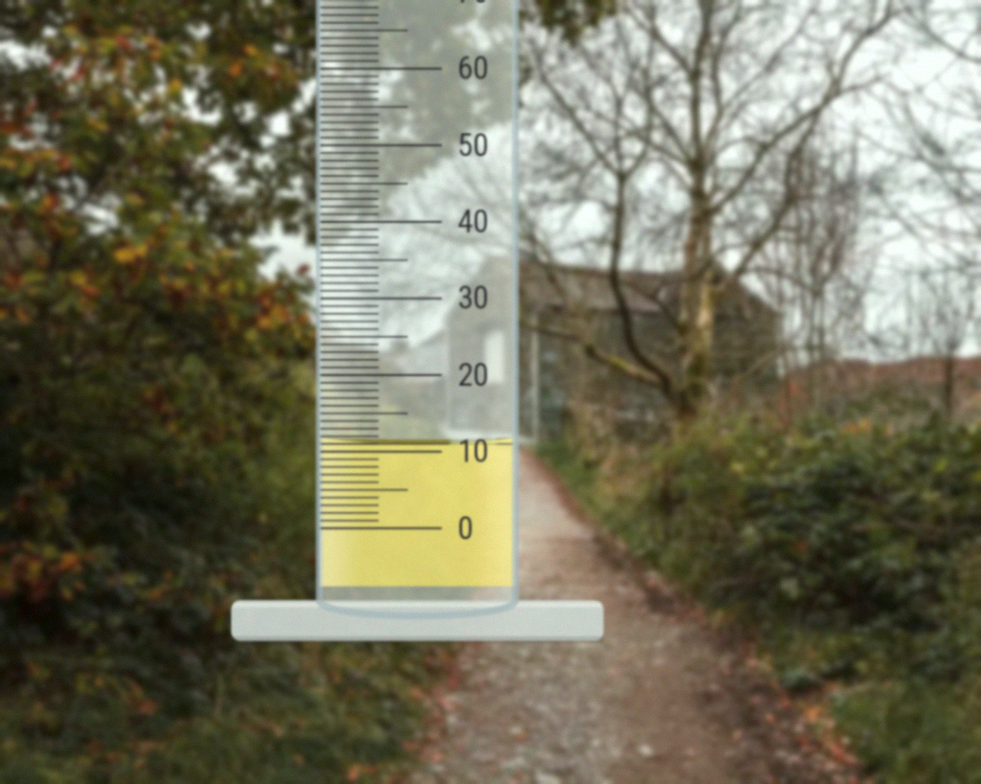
value=11 unit=mL
